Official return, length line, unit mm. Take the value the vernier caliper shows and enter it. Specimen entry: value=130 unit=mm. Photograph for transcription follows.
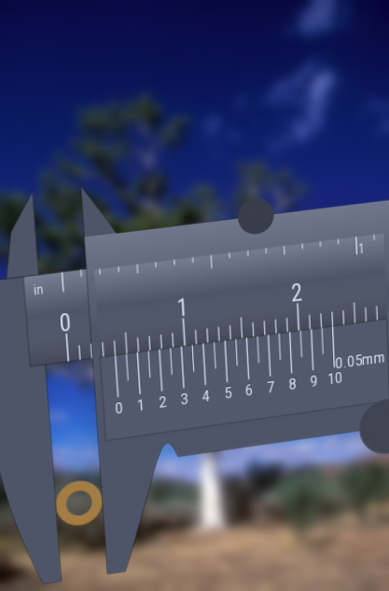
value=4.0 unit=mm
